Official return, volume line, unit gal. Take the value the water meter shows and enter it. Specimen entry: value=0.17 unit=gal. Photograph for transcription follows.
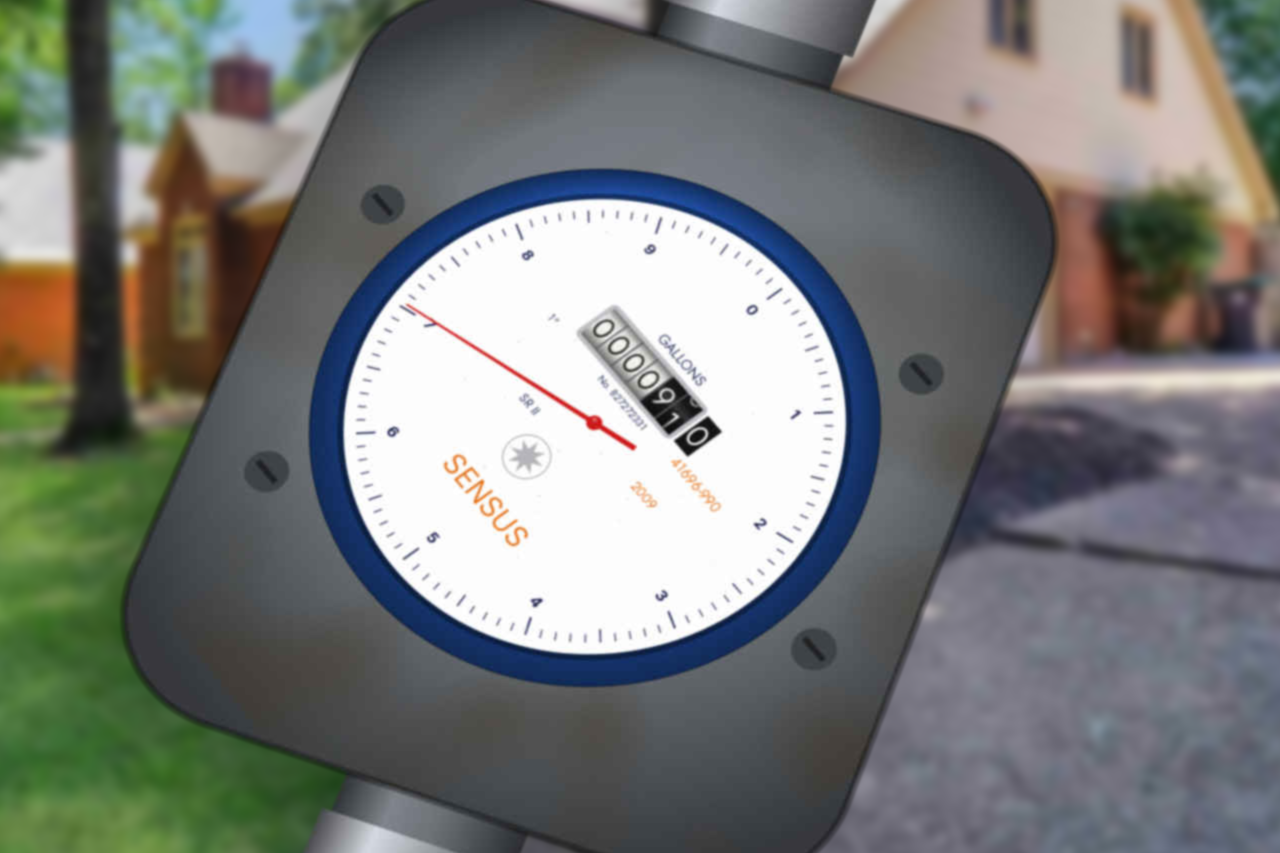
value=907.0 unit=gal
